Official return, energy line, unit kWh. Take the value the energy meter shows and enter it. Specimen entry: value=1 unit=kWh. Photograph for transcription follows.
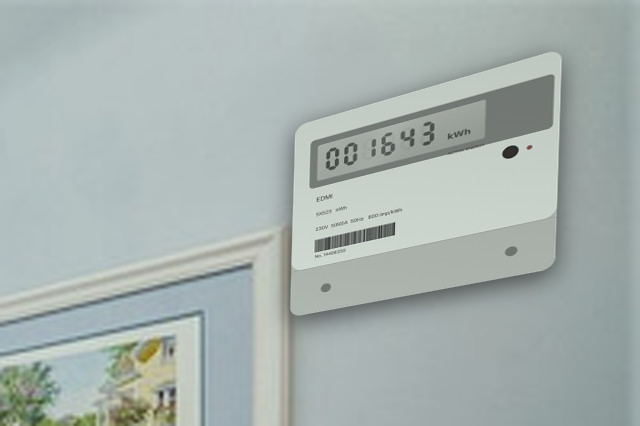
value=1643 unit=kWh
